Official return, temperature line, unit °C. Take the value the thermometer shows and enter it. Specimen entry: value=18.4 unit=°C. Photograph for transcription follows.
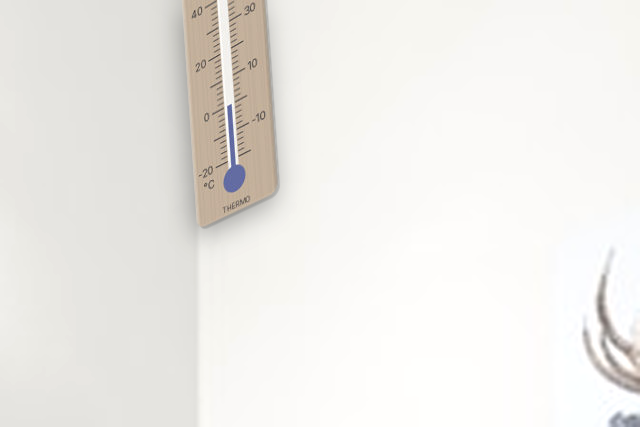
value=0 unit=°C
